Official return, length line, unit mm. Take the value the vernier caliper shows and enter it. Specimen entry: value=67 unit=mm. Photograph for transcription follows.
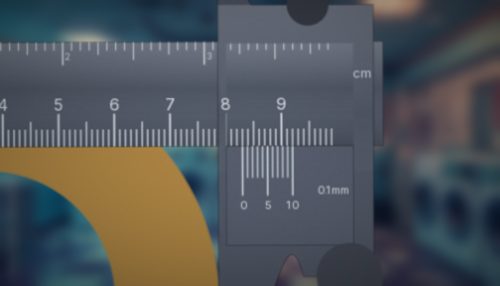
value=83.0 unit=mm
